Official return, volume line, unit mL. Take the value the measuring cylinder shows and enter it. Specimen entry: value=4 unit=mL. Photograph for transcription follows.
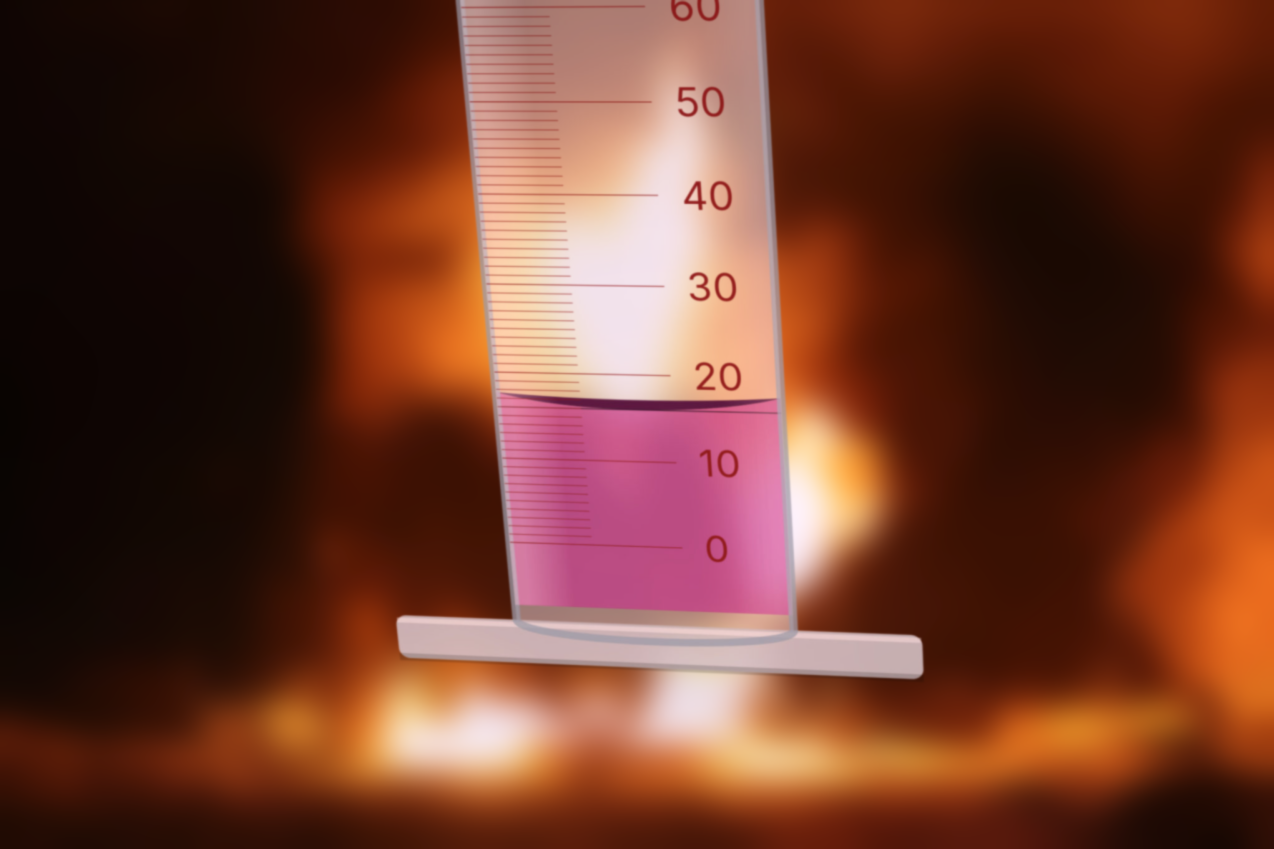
value=16 unit=mL
